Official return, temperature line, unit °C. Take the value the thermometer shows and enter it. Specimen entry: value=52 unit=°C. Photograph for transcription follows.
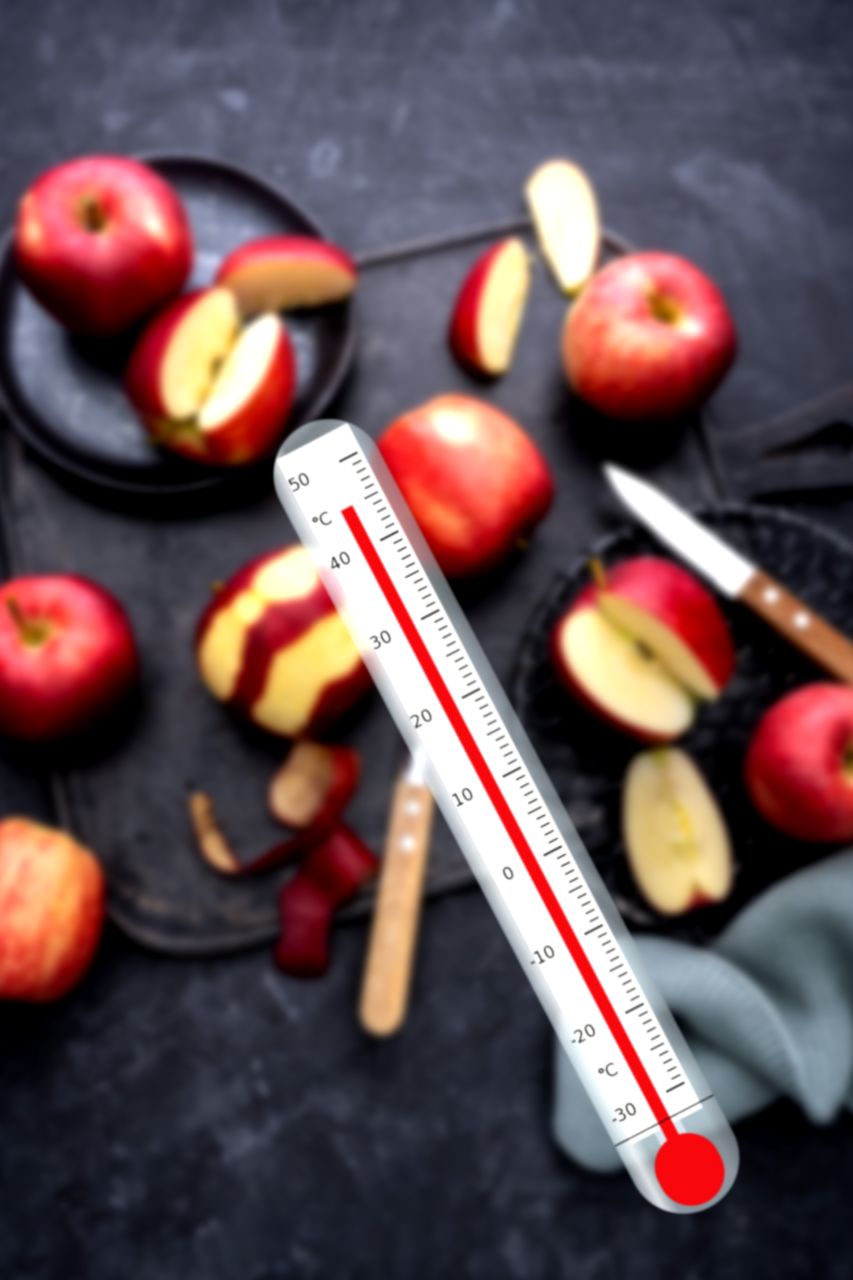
value=45 unit=°C
